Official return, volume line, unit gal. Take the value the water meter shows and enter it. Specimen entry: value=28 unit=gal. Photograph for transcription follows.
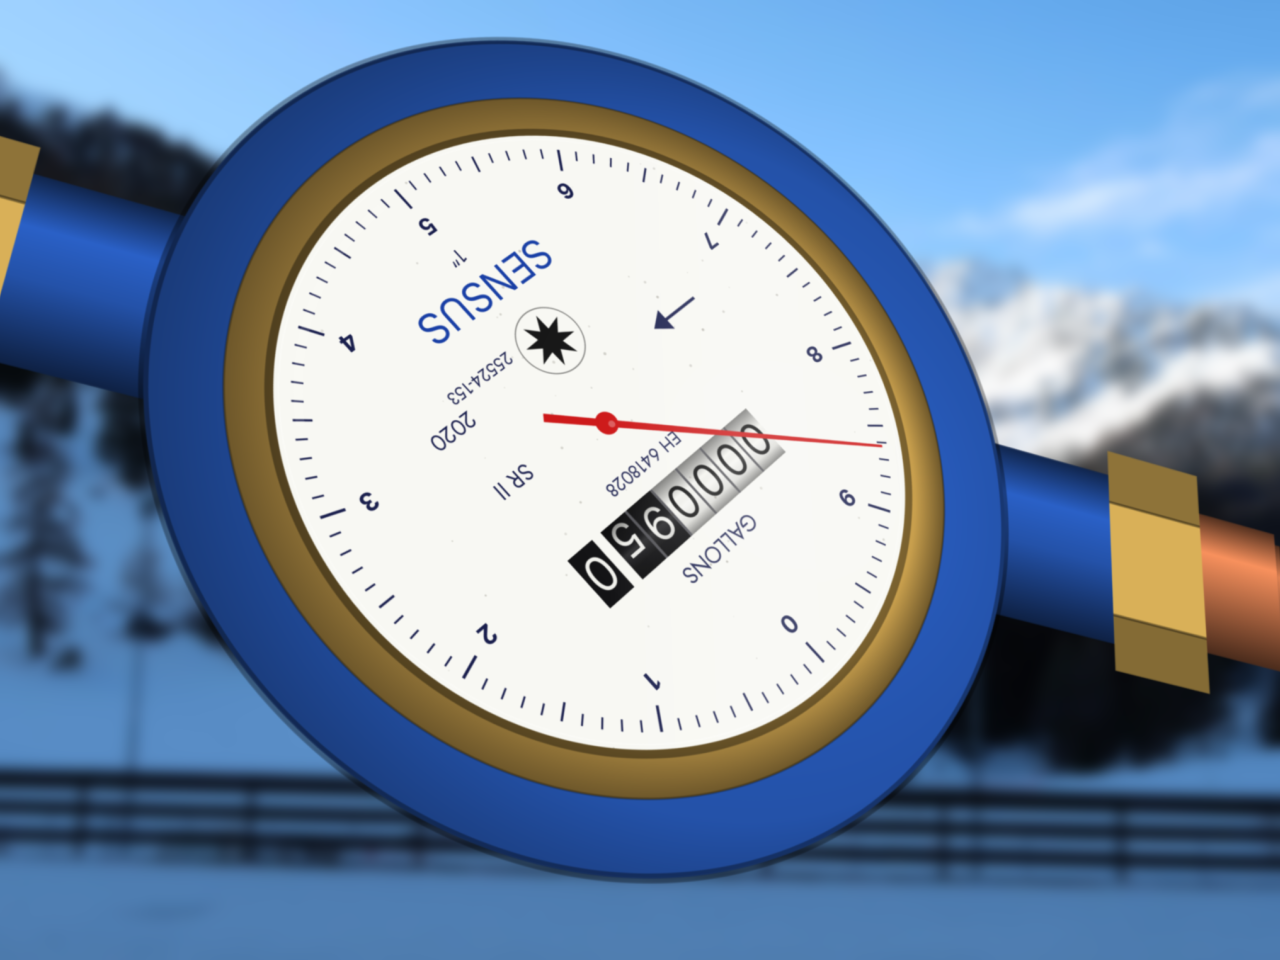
value=948.6 unit=gal
